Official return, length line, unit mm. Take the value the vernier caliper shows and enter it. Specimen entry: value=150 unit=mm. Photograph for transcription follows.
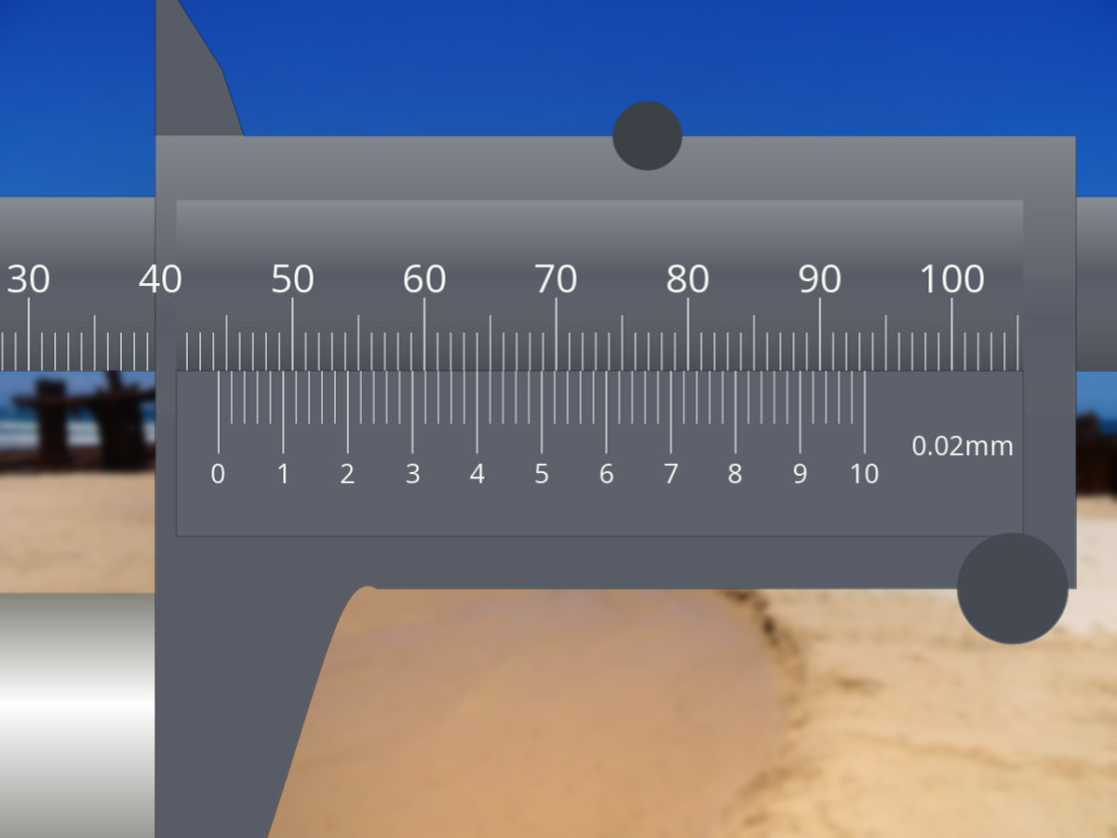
value=44.4 unit=mm
